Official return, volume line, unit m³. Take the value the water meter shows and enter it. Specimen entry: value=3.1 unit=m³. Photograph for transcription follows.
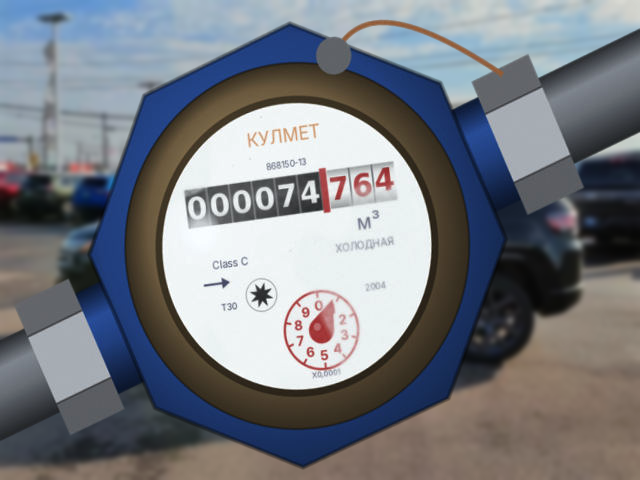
value=74.7640 unit=m³
